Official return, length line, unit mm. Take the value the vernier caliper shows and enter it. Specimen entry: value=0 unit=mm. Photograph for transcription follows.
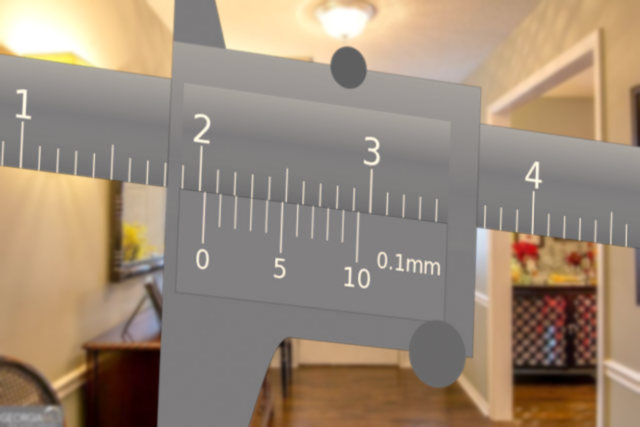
value=20.3 unit=mm
